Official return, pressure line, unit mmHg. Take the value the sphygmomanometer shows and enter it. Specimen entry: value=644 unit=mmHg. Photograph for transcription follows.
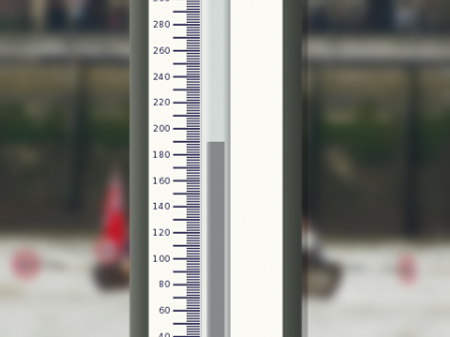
value=190 unit=mmHg
